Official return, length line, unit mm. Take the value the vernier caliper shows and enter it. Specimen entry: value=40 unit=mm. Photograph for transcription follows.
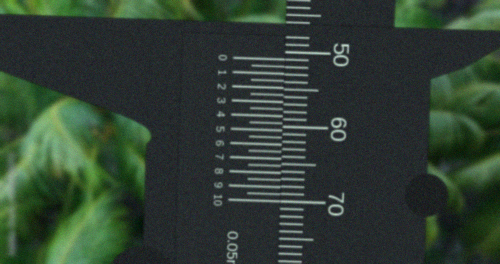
value=51.0 unit=mm
